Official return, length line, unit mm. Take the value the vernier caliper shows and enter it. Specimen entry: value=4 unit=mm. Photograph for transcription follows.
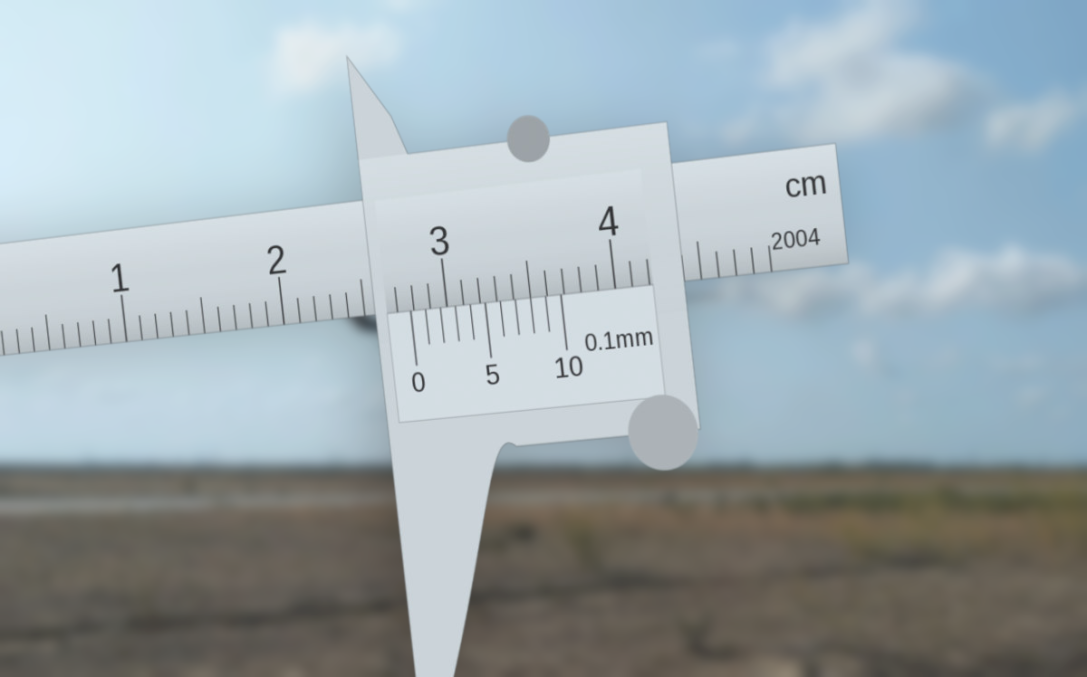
value=27.8 unit=mm
